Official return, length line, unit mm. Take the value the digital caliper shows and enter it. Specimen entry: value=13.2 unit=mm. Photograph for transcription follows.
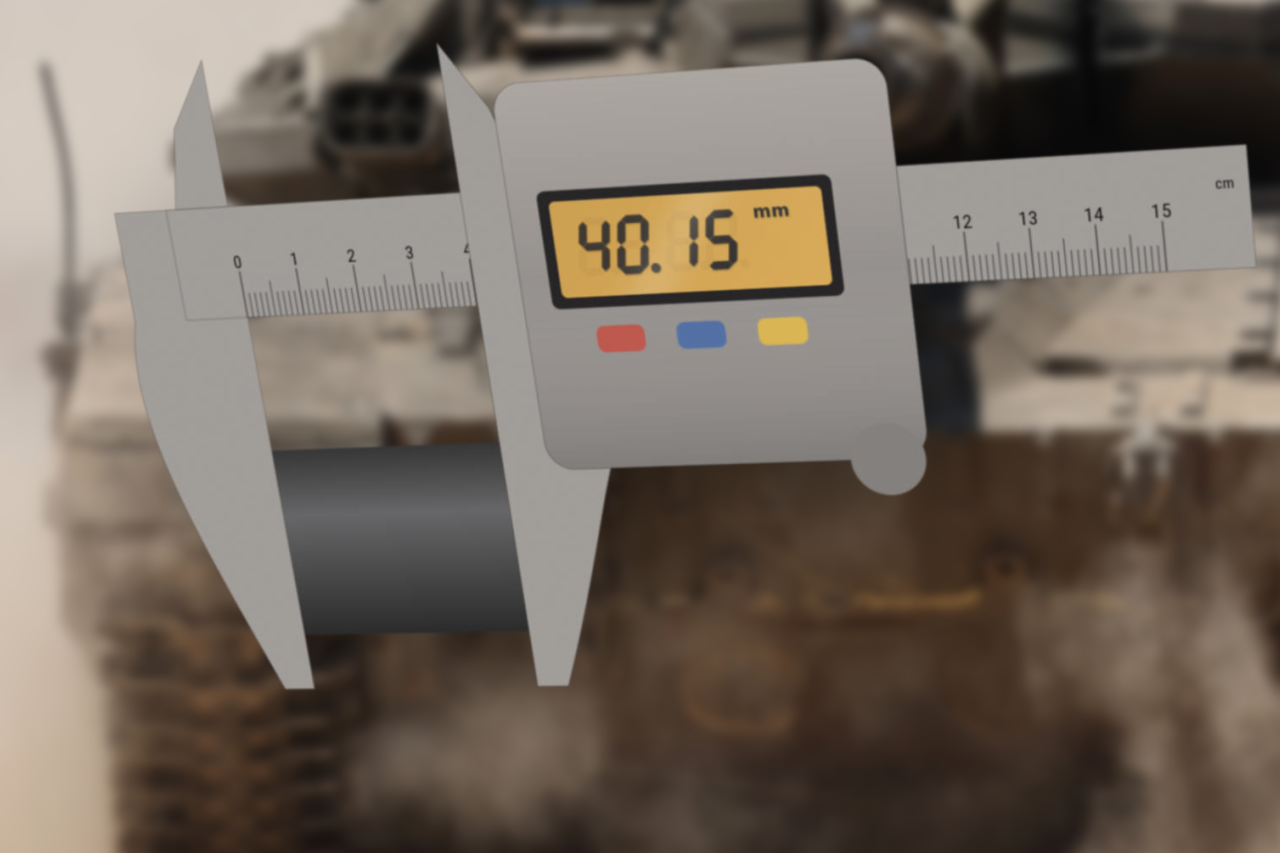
value=40.15 unit=mm
